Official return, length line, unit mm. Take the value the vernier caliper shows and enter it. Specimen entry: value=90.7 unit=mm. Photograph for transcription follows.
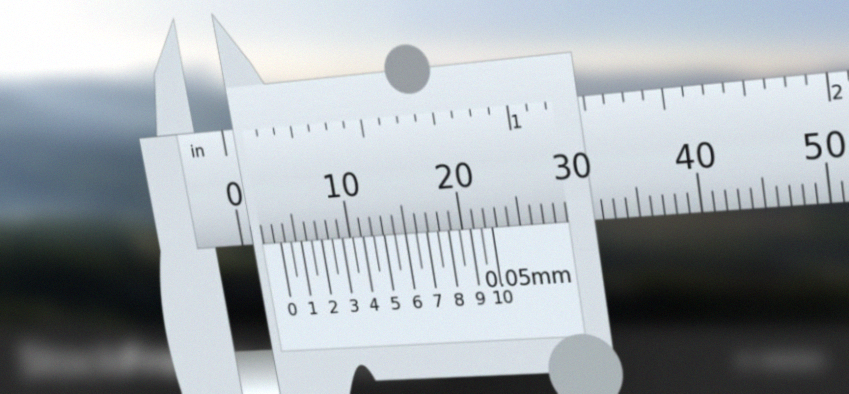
value=3.6 unit=mm
